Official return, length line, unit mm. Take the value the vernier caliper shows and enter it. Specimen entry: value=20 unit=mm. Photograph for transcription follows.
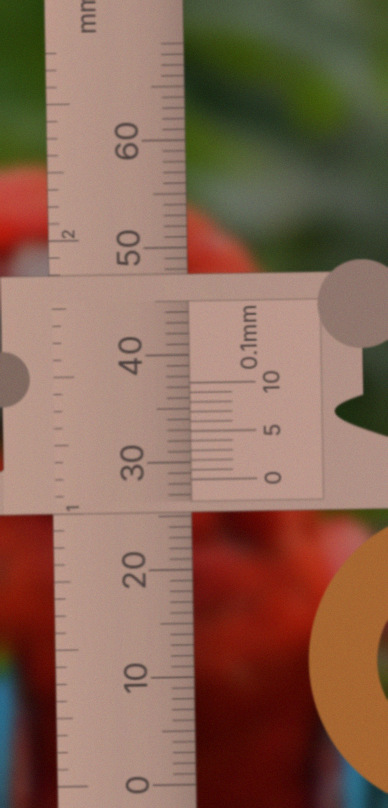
value=28.4 unit=mm
